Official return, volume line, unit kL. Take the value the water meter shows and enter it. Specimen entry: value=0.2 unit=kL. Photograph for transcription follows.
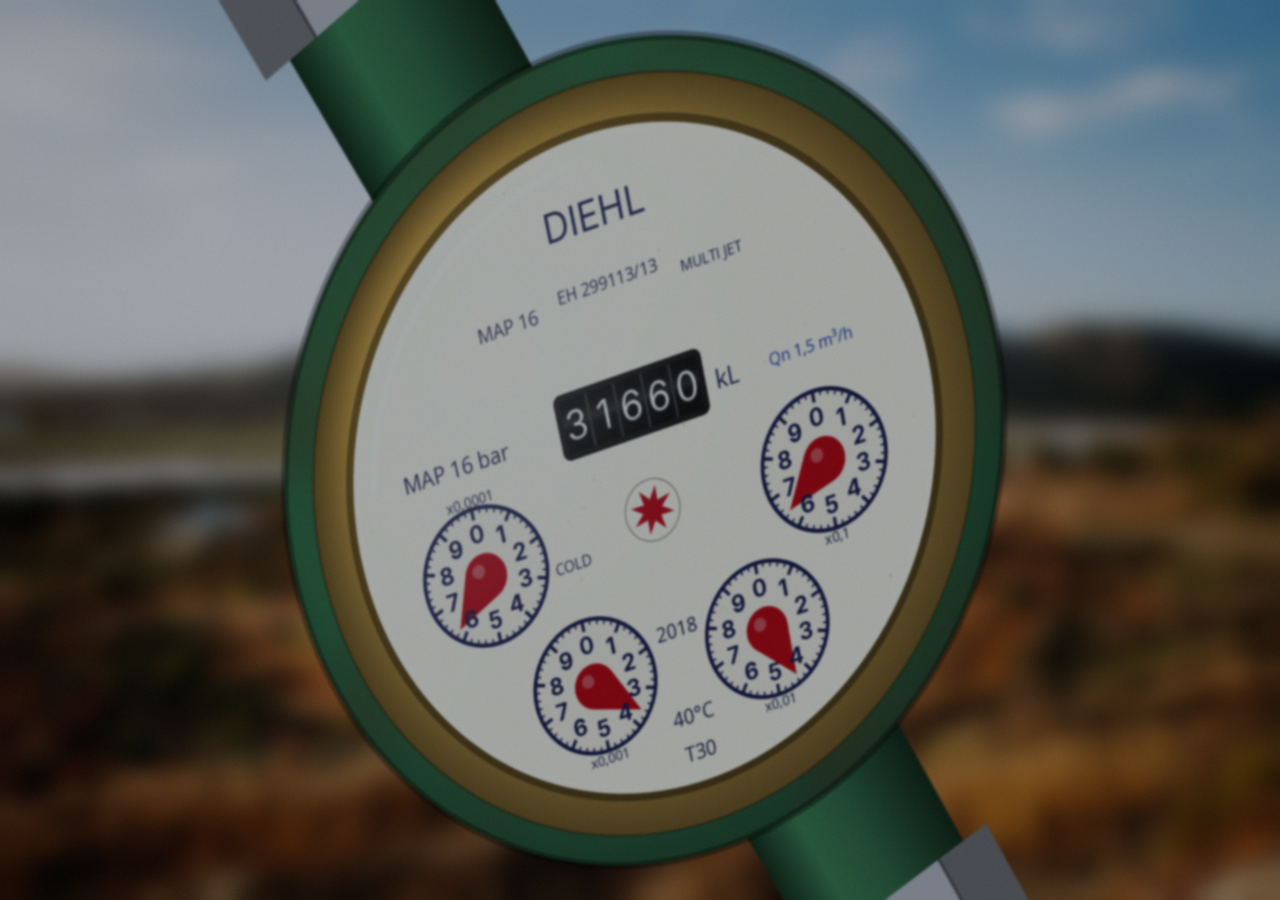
value=31660.6436 unit=kL
